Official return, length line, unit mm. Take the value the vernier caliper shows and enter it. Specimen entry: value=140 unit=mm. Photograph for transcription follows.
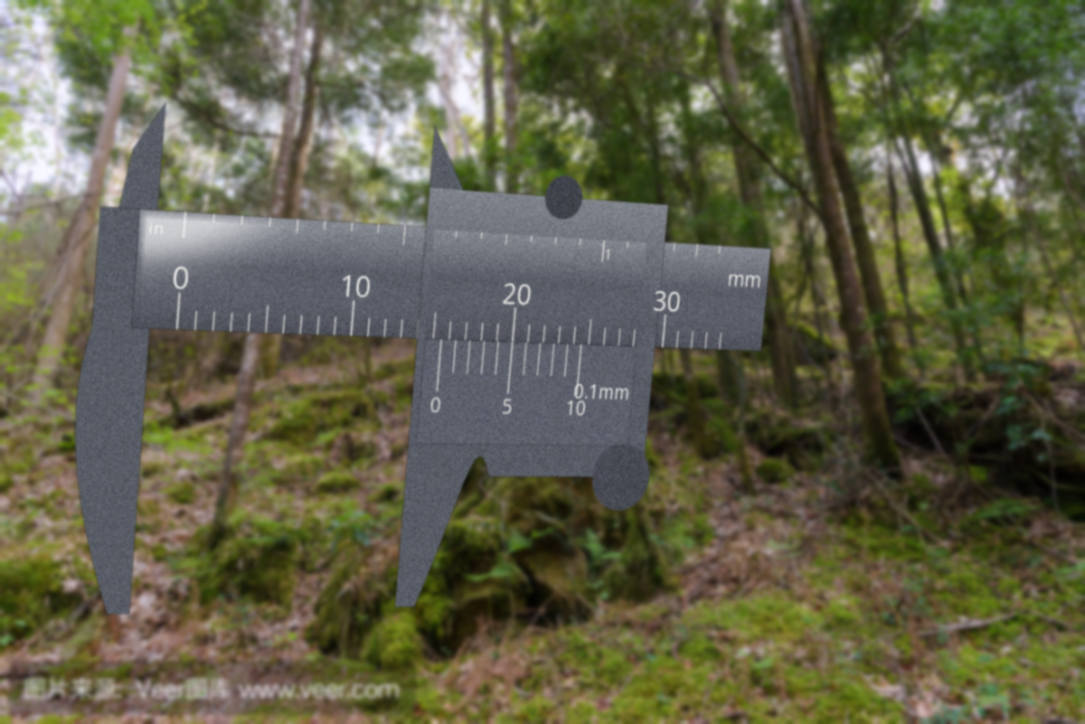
value=15.5 unit=mm
